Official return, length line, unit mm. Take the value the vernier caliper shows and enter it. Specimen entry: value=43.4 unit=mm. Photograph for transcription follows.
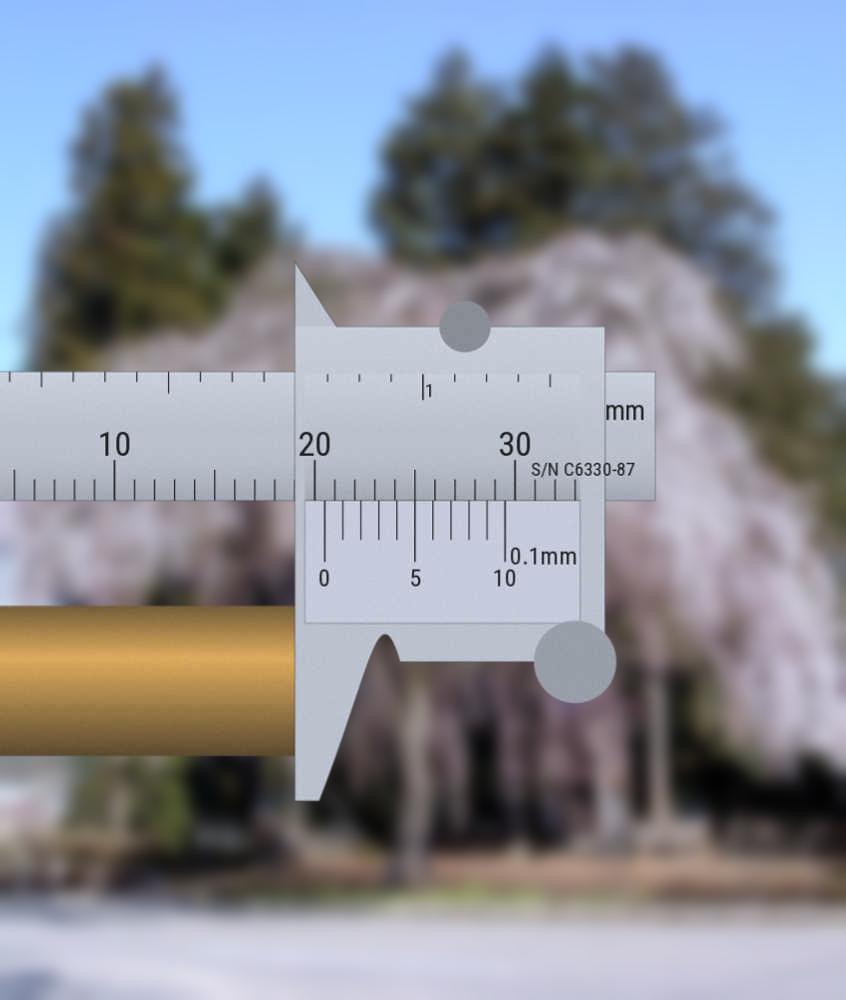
value=20.5 unit=mm
